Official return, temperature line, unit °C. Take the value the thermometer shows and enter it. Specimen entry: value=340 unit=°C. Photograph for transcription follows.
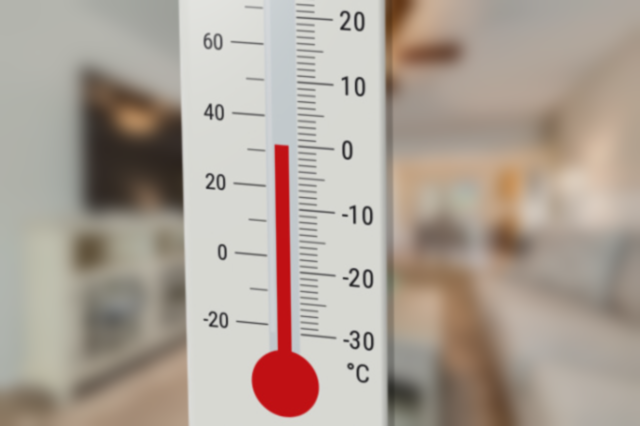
value=0 unit=°C
